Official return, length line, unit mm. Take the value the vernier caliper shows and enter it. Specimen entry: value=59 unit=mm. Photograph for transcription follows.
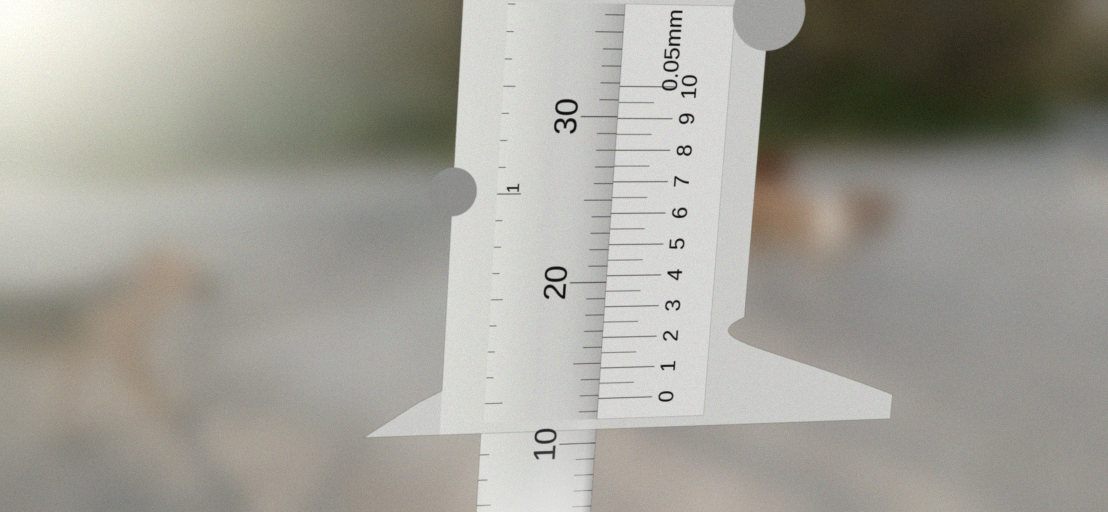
value=12.8 unit=mm
